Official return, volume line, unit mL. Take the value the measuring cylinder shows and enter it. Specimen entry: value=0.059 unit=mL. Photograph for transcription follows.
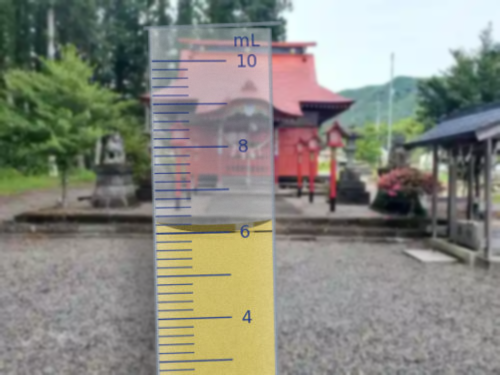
value=6 unit=mL
